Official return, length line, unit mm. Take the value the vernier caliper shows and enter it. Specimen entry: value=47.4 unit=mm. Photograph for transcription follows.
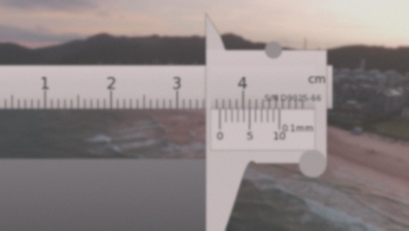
value=36.5 unit=mm
